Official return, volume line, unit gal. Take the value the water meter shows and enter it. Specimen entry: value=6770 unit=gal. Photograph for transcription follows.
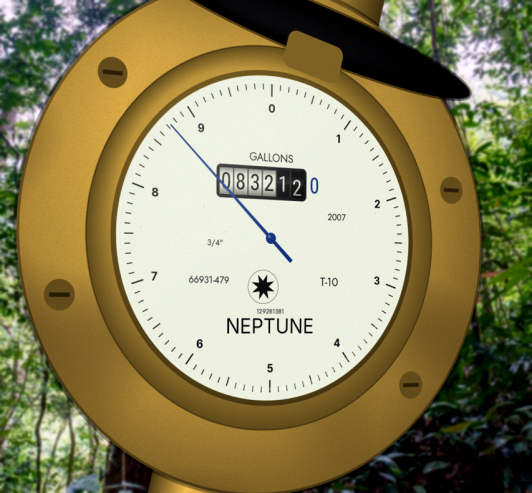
value=832118.7 unit=gal
